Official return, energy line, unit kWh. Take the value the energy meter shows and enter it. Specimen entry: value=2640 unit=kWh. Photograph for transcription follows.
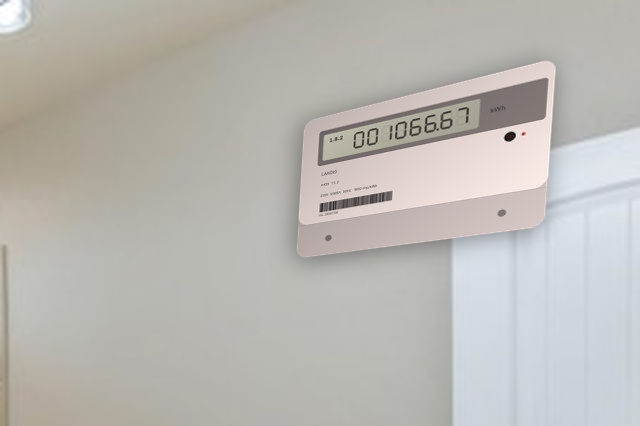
value=1066.67 unit=kWh
